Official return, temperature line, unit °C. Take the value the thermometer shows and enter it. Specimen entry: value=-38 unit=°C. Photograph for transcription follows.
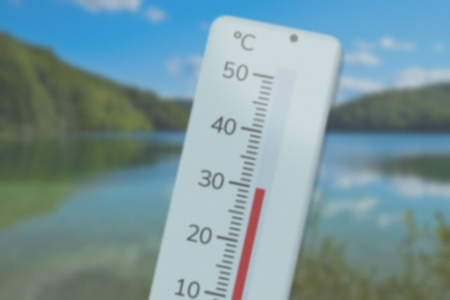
value=30 unit=°C
